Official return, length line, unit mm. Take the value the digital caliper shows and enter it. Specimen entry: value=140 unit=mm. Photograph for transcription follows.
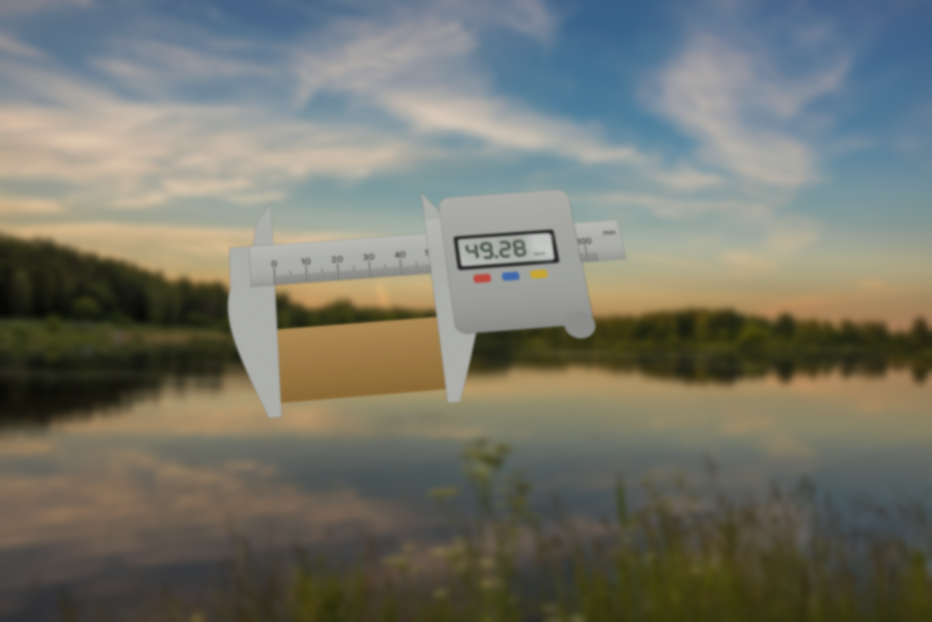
value=49.28 unit=mm
